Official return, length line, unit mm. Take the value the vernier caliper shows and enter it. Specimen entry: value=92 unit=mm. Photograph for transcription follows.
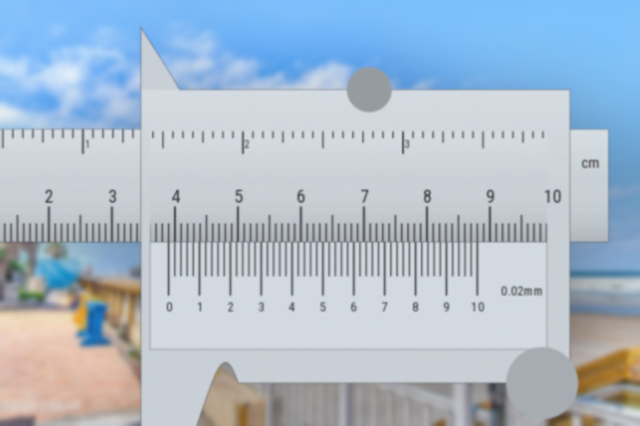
value=39.0 unit=mm
